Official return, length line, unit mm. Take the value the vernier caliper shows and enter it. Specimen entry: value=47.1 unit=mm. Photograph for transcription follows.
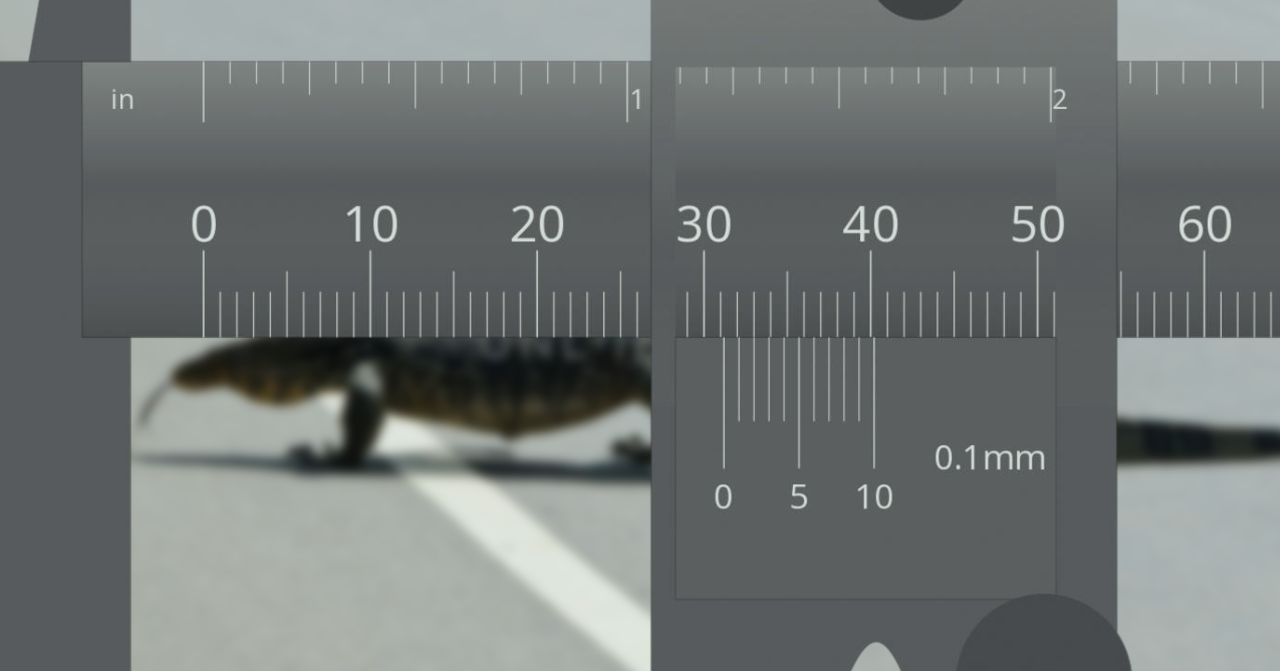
value=31.2 unit=mm
